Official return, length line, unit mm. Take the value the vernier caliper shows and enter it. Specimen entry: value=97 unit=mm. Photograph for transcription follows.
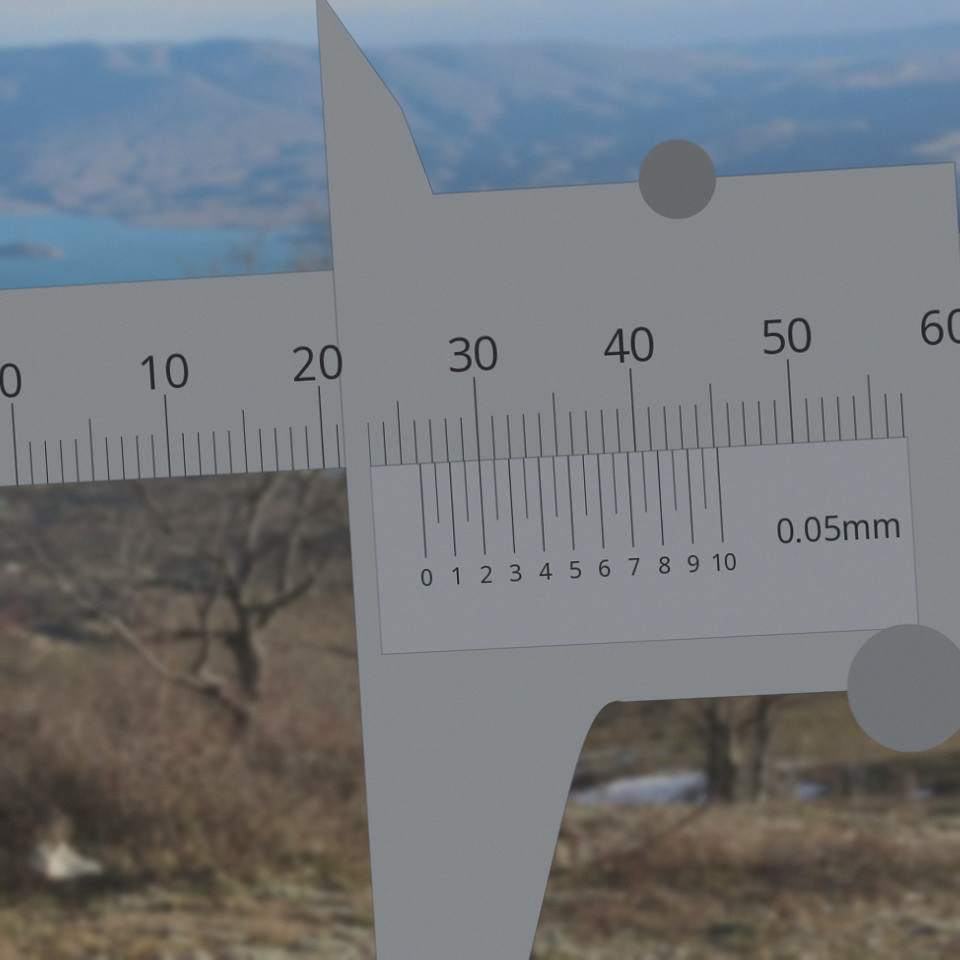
value=26.2 unit=mm
